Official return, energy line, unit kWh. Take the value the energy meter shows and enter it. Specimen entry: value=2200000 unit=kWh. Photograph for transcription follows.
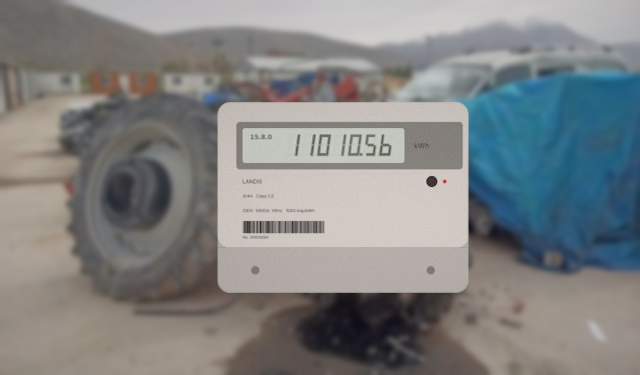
value=11010.56 unit=kWh
